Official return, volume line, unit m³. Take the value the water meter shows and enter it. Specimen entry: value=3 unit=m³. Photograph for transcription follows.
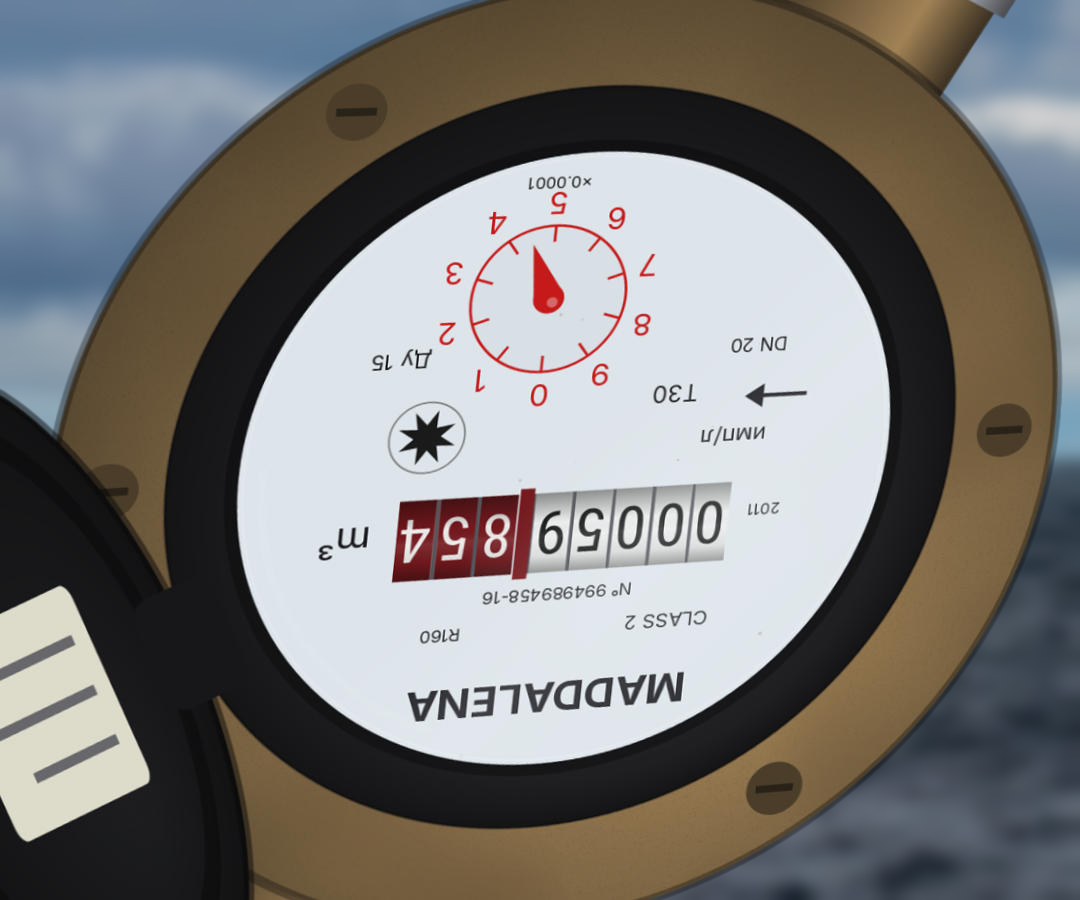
value=59.8544 unit=m³
